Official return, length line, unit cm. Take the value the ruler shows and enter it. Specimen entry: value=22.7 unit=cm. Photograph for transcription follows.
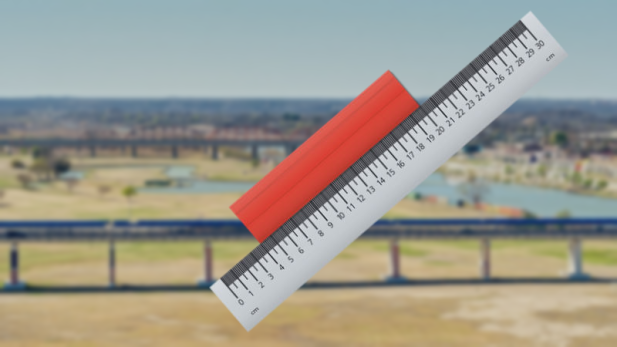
value=16 unit=cm
